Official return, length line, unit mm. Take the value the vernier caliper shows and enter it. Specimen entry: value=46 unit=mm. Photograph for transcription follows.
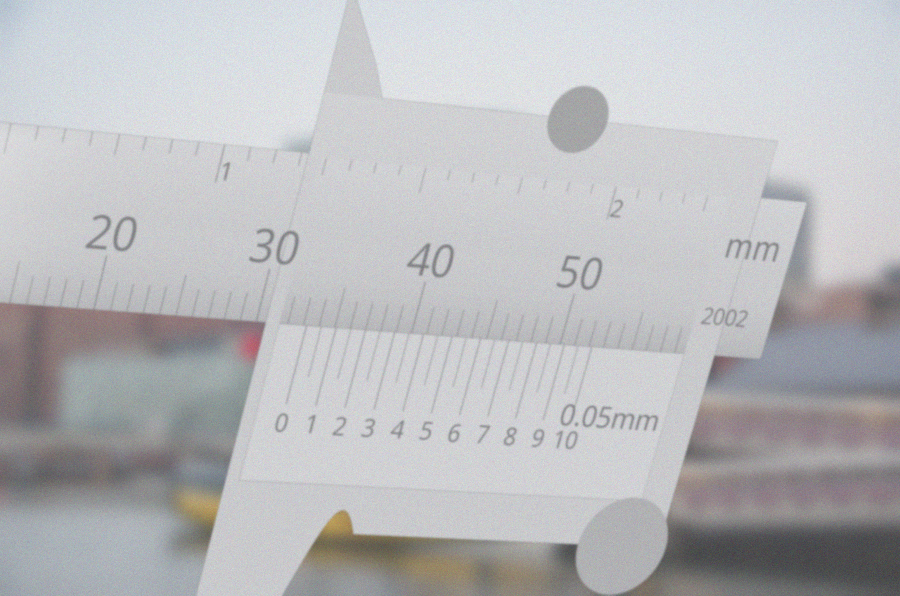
value=33.2 unit=mm
